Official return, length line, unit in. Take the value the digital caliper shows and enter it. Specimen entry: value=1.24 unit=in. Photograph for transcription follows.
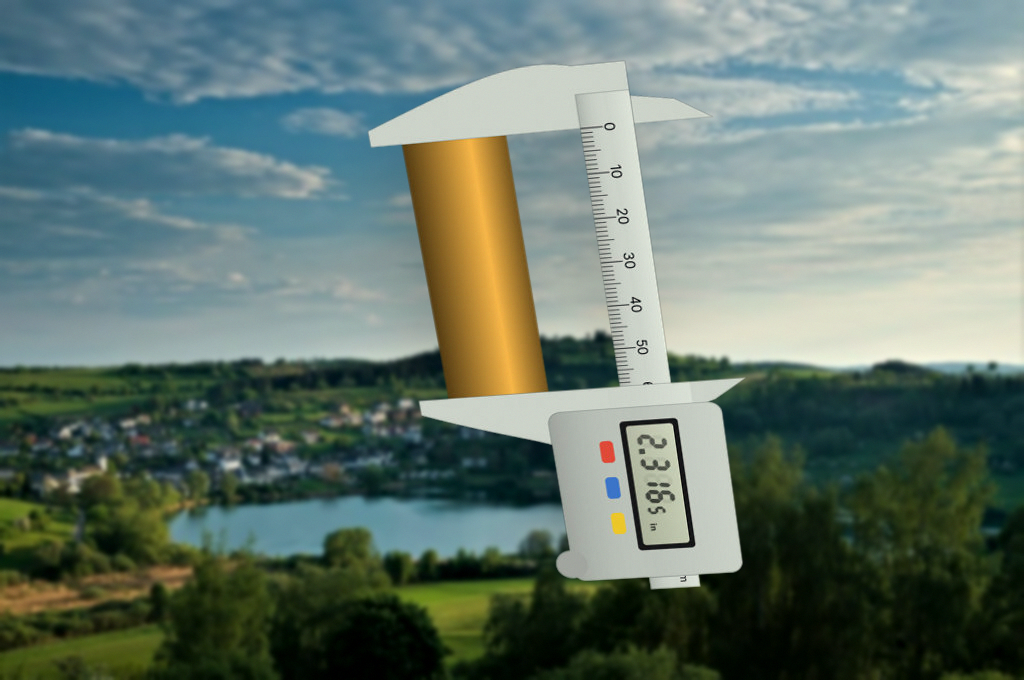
value=2.3165 unit=in
